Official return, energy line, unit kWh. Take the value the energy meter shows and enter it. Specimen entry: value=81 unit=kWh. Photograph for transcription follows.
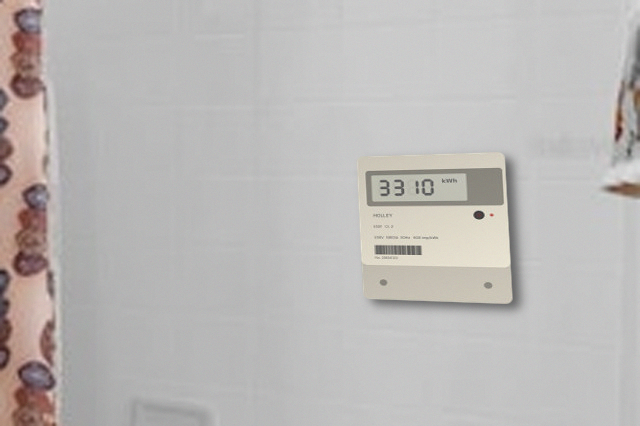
value=3310 unit=kWh
